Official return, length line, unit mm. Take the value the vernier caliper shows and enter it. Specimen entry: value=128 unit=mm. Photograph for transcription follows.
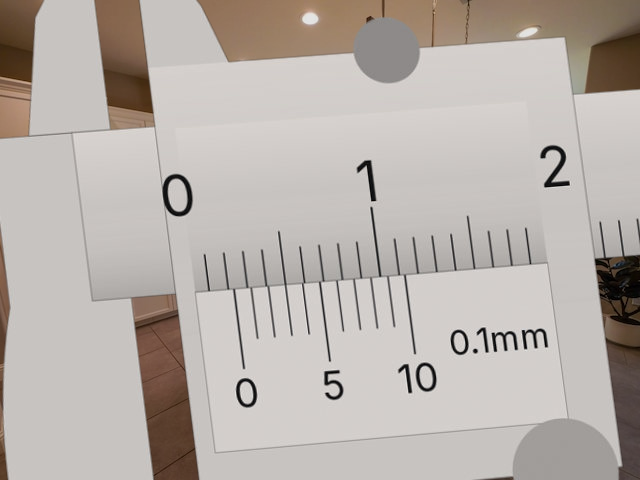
value=2.3 unit=mm
